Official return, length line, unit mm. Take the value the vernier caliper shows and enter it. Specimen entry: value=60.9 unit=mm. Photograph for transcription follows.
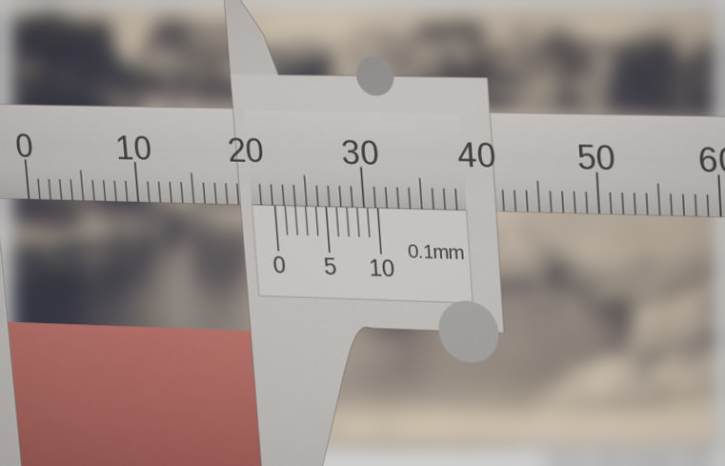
value=22.2 unit=mm
